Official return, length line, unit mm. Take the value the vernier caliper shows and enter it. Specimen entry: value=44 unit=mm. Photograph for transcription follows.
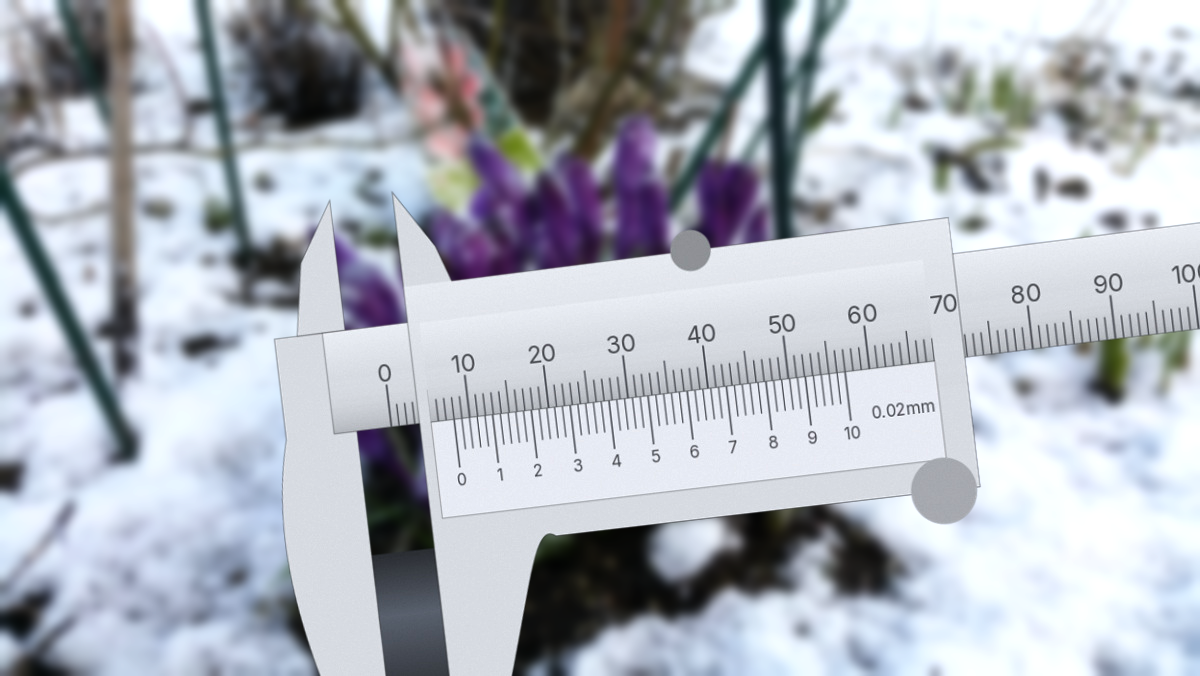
value=8.0 unit=mm
